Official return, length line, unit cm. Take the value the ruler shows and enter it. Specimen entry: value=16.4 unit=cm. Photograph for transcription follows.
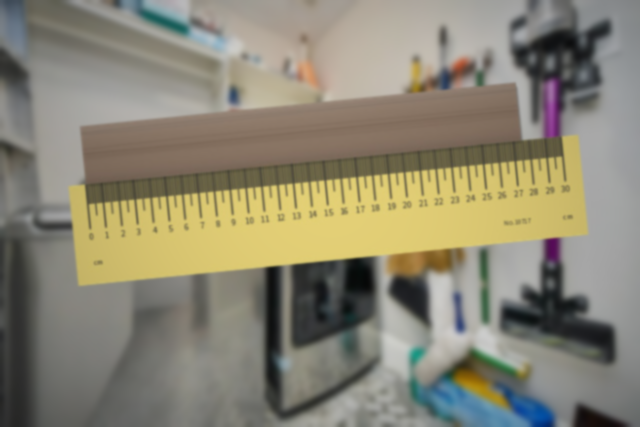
value=27.5 unit=cm
